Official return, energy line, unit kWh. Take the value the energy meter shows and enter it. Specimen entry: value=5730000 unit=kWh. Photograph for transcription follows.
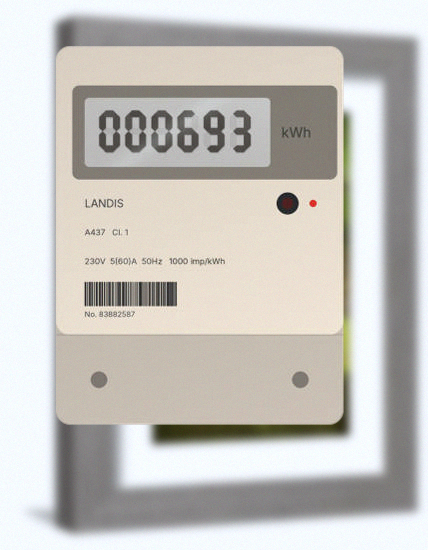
value=693 unit=kWh
